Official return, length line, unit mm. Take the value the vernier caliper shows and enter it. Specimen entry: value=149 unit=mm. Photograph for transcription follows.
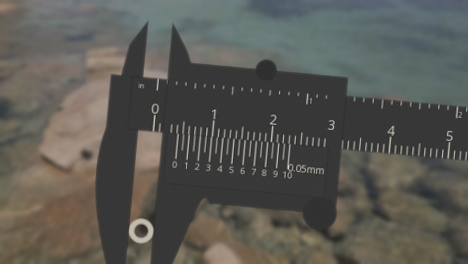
value=4.2 unit=mm
